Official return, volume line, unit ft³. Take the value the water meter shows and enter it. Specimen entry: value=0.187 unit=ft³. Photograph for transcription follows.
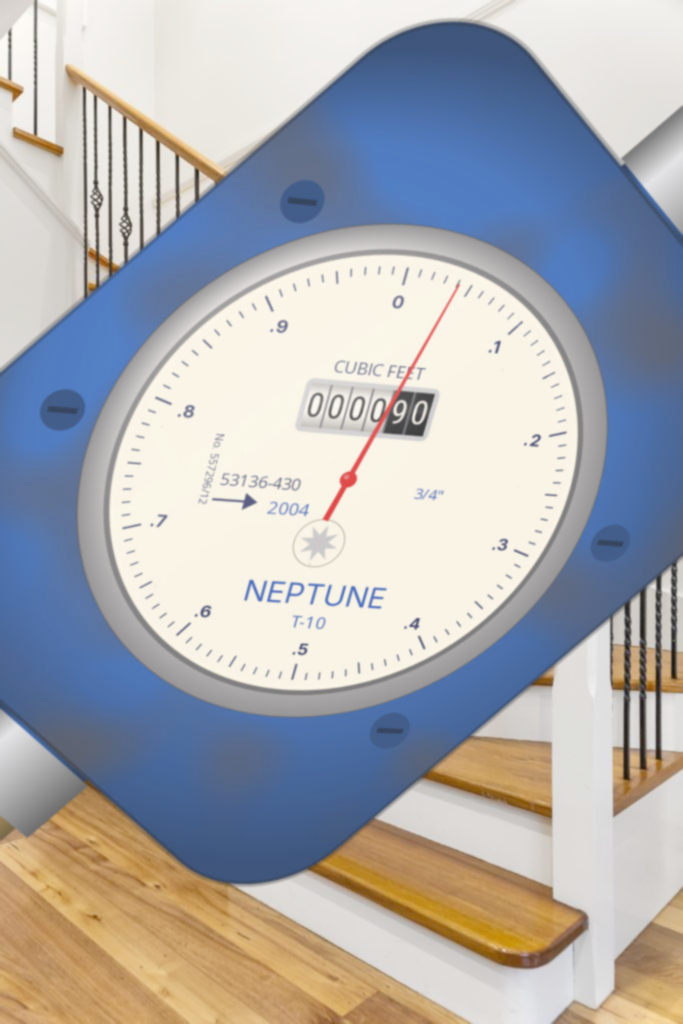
value=90.04 unit=ft³
